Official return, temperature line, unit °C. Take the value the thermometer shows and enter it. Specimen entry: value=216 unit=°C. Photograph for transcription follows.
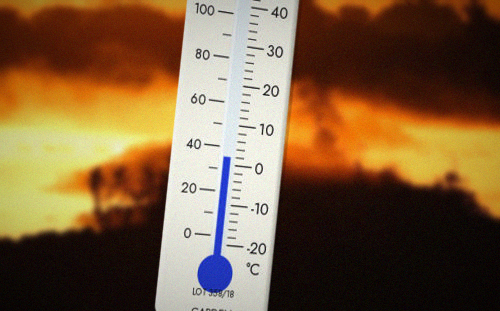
value=2 unit=°C
